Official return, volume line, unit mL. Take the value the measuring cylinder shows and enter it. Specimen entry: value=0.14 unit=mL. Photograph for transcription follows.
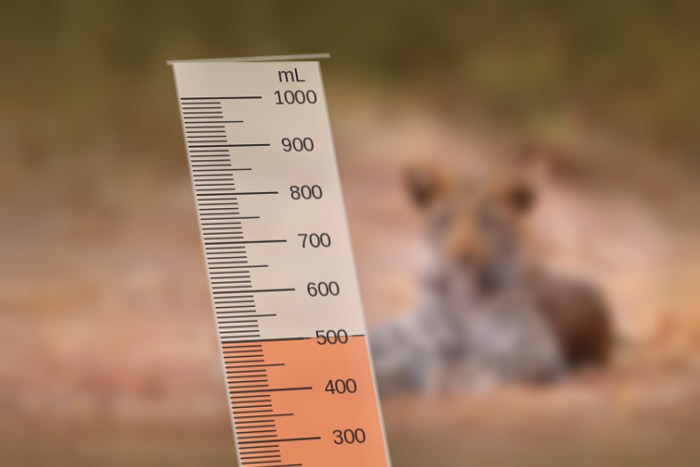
value=500 unit=mL
